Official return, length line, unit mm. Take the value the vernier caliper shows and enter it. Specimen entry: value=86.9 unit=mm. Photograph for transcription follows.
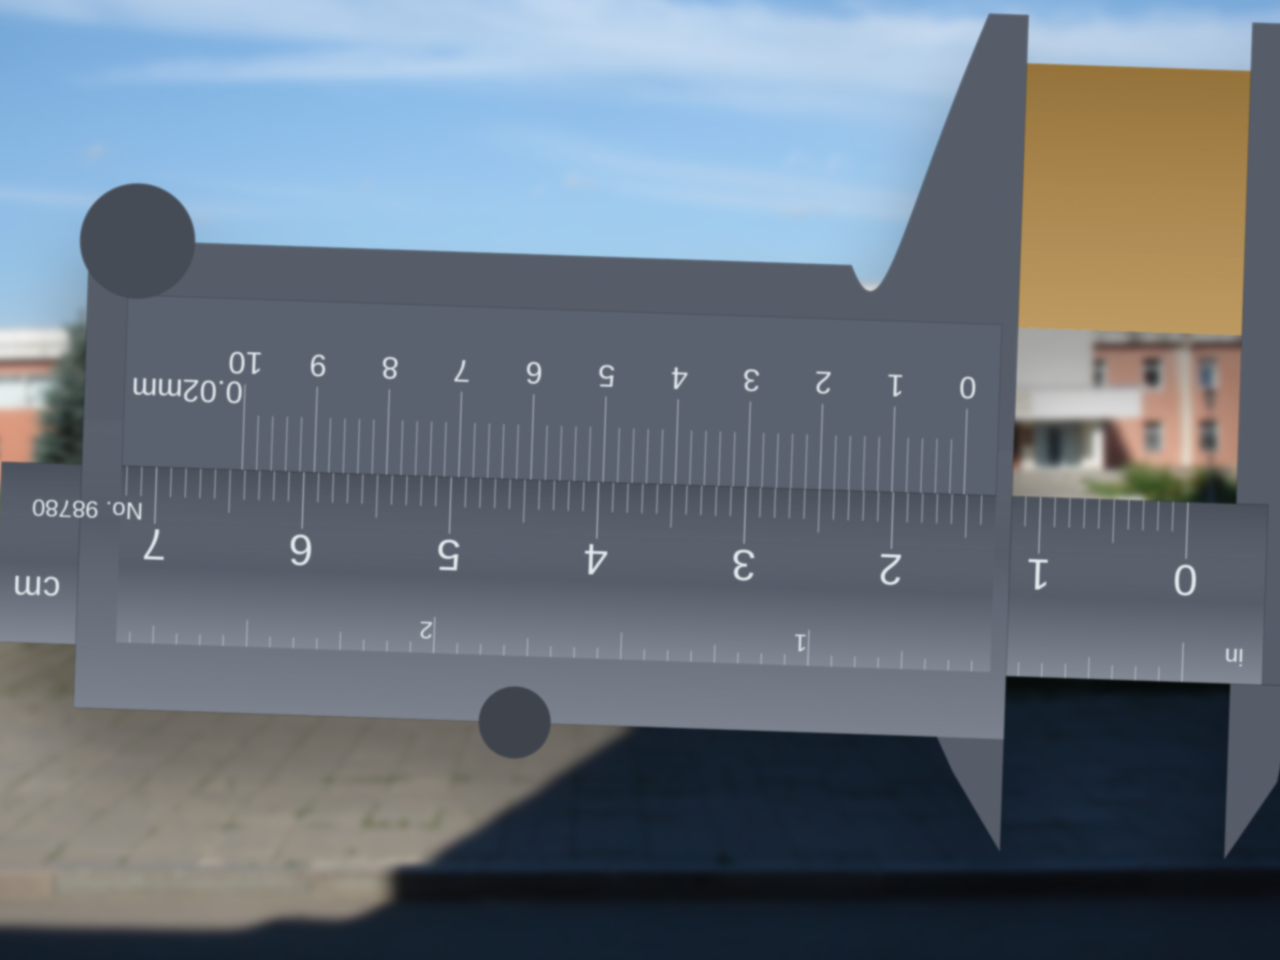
value=15.2 unit=mm
